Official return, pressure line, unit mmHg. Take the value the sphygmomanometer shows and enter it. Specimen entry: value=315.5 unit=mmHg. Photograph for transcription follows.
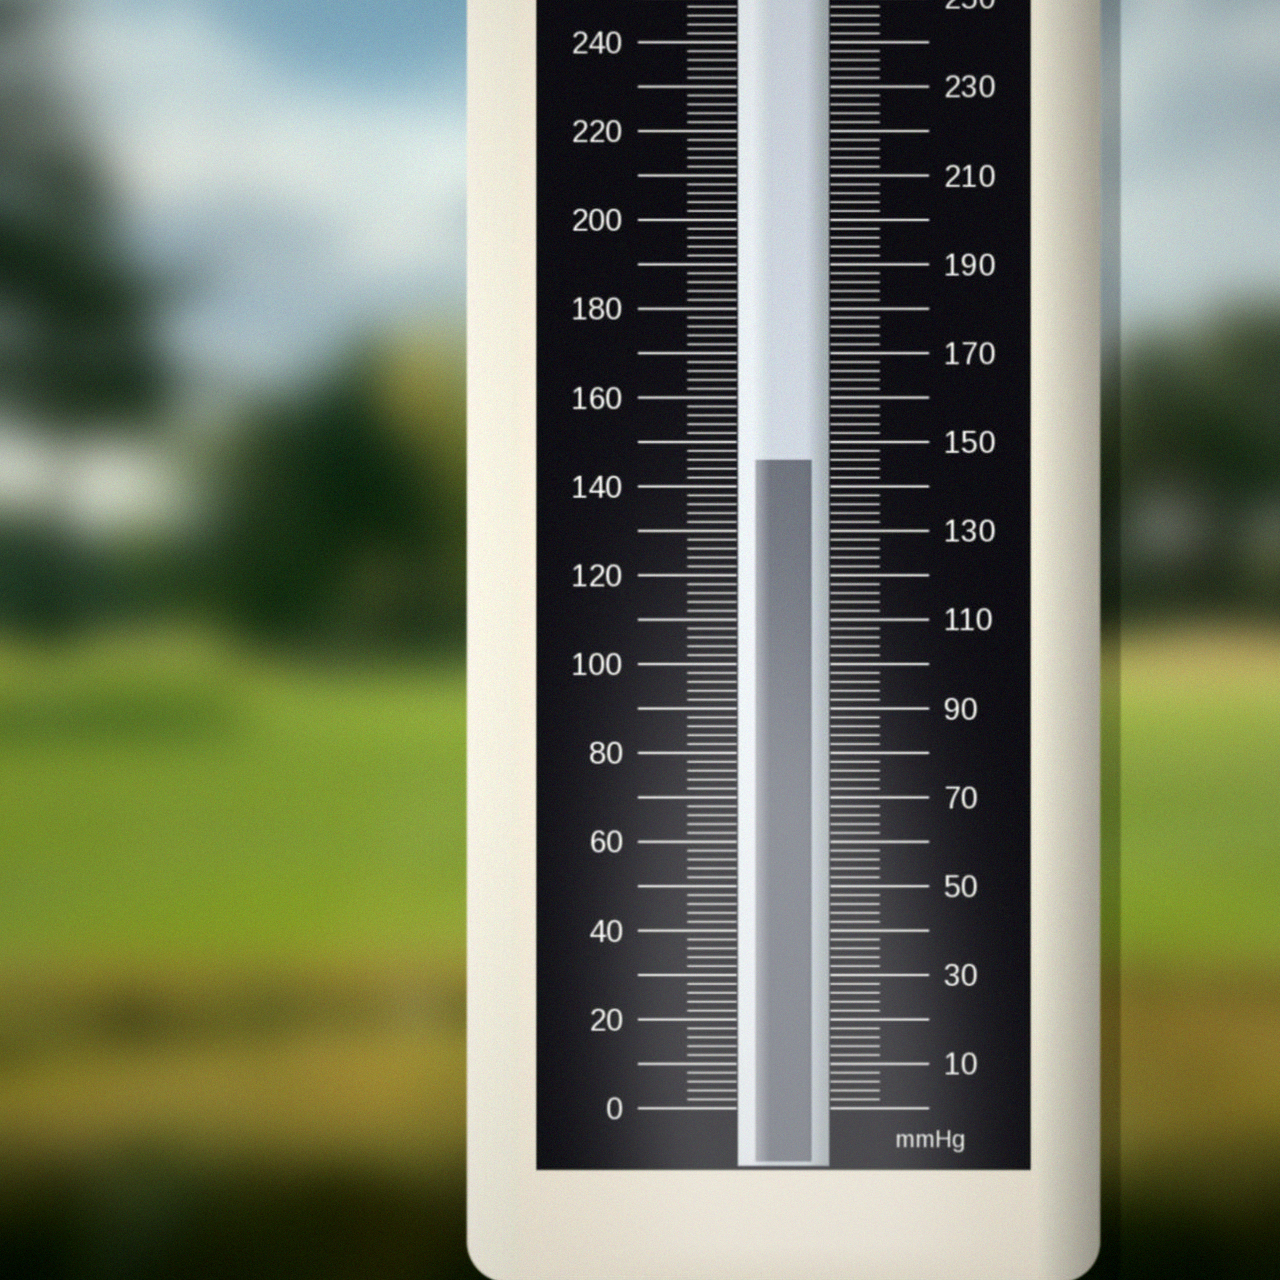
value=146 unit=mmHg
